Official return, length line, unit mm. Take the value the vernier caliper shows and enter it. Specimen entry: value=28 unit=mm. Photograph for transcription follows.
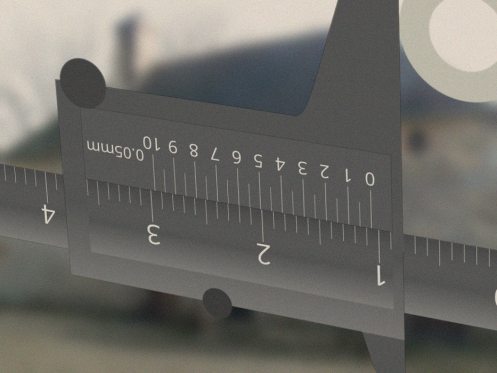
value=10.6 unit=mm
